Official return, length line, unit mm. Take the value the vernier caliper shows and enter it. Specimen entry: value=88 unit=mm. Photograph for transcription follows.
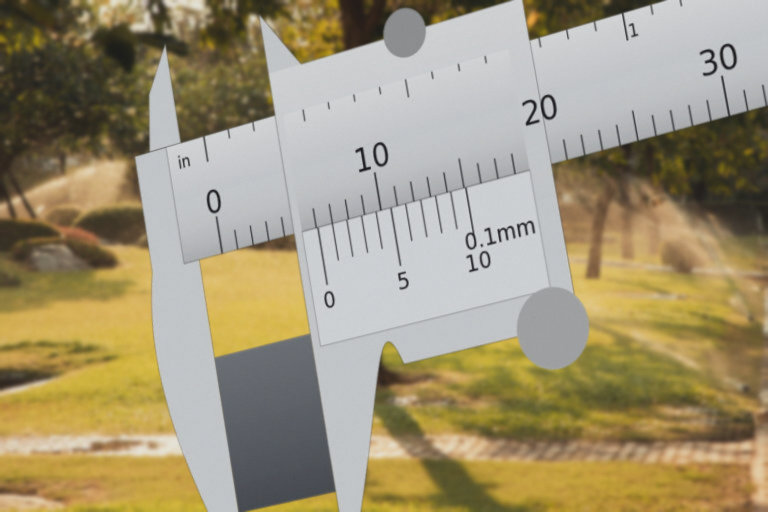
value=6.1 unit=mm
